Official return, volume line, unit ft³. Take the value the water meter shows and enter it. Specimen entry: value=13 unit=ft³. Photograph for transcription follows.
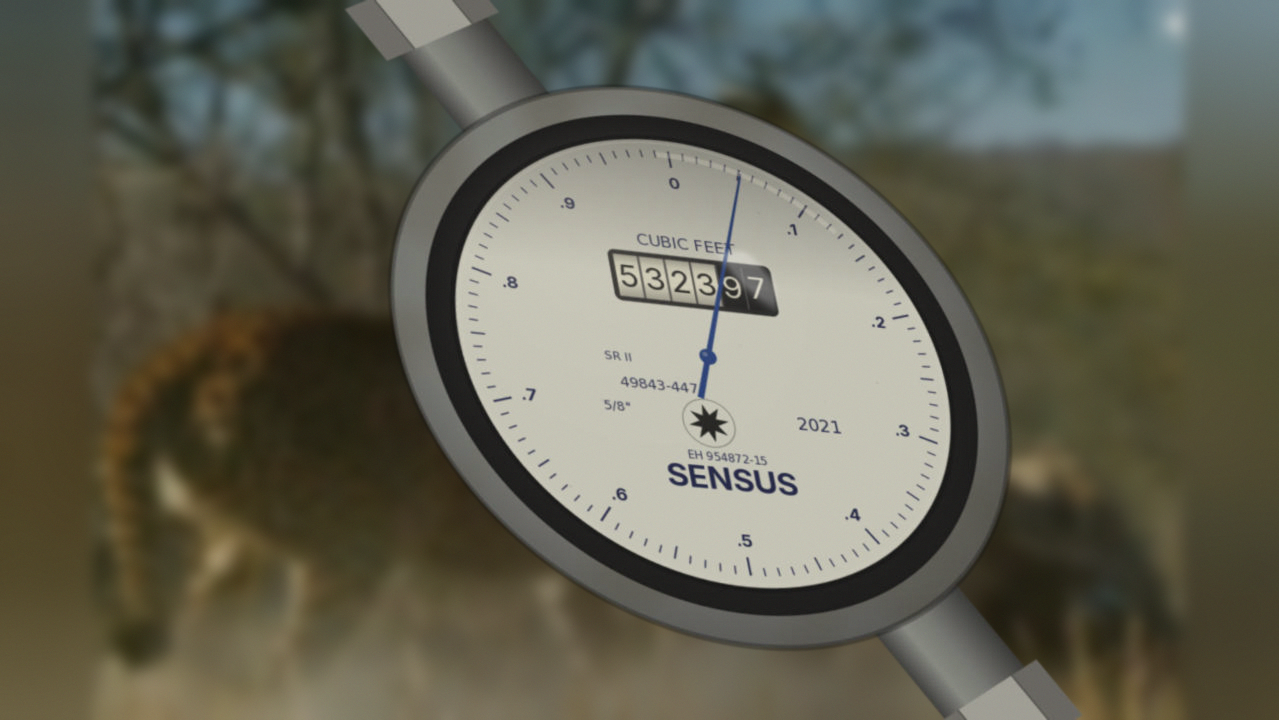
value=532397.05 unit=ft³
